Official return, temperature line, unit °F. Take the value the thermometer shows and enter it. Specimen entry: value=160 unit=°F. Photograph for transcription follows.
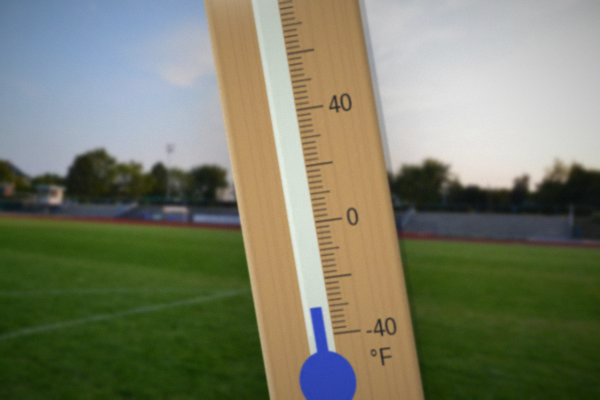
value=-30 unit=°F
